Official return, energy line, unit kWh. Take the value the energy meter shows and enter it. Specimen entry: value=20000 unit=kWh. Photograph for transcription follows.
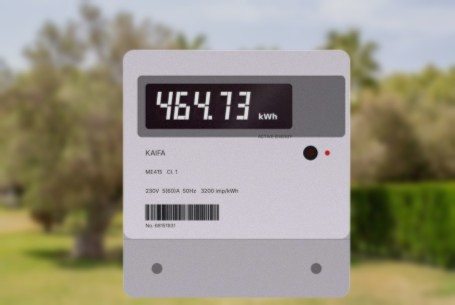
value=464.73 unit=kWh
